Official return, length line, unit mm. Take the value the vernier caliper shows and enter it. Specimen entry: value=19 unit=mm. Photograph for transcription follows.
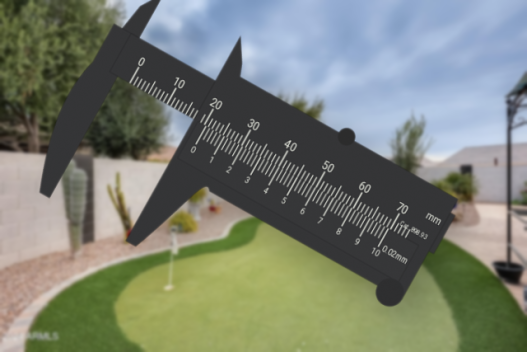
value=20.5 unit=mm
